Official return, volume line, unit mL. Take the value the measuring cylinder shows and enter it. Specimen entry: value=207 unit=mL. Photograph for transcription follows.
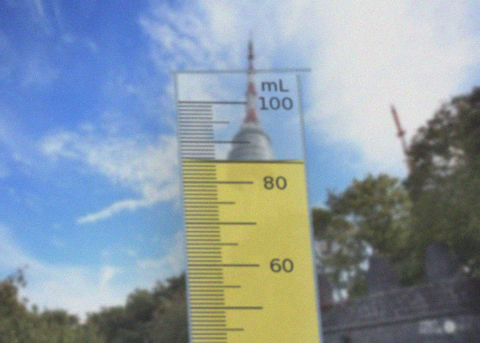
value=85 unit=mL
